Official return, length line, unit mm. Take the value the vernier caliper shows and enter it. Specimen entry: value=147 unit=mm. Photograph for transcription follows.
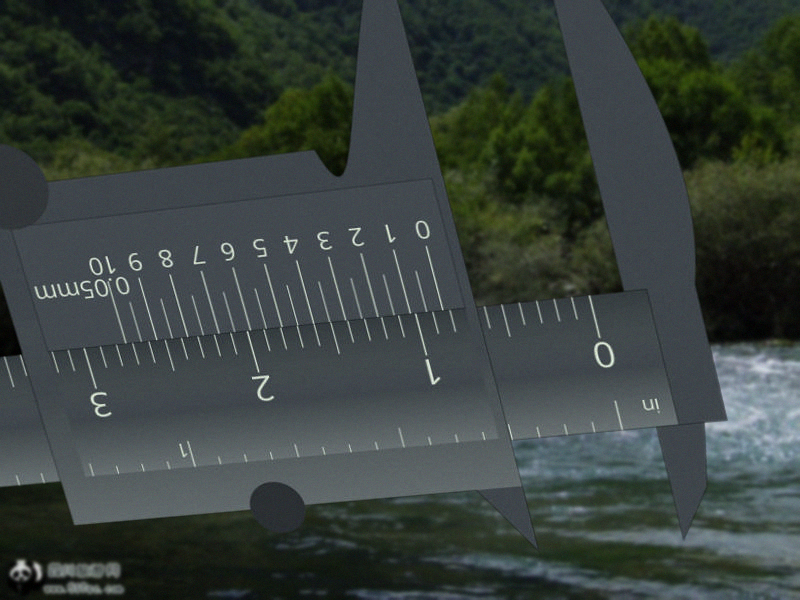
value=8.4 unit=mm
